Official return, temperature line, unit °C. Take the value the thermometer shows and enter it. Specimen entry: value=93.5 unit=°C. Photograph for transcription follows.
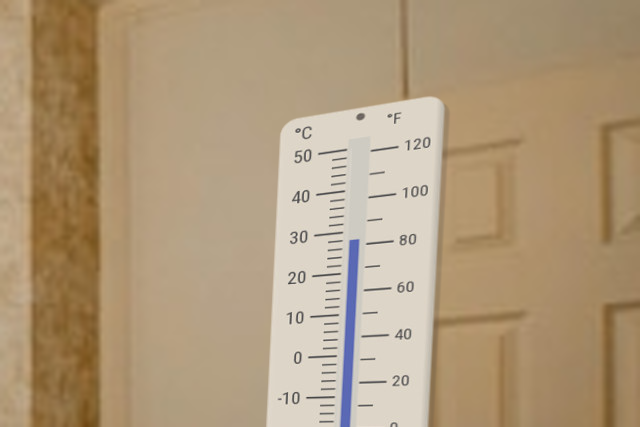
value=28 unit=°C
